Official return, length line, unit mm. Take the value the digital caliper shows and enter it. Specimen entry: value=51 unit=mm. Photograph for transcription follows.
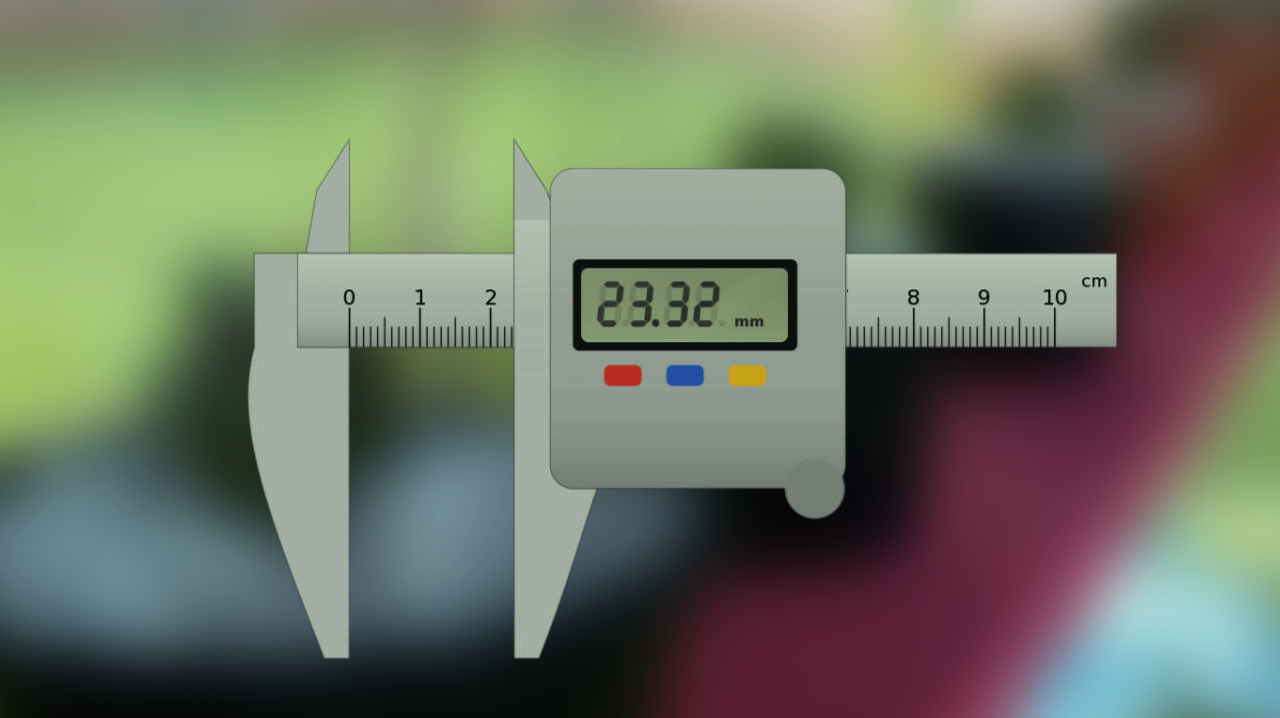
value=23.32 unit=mm
